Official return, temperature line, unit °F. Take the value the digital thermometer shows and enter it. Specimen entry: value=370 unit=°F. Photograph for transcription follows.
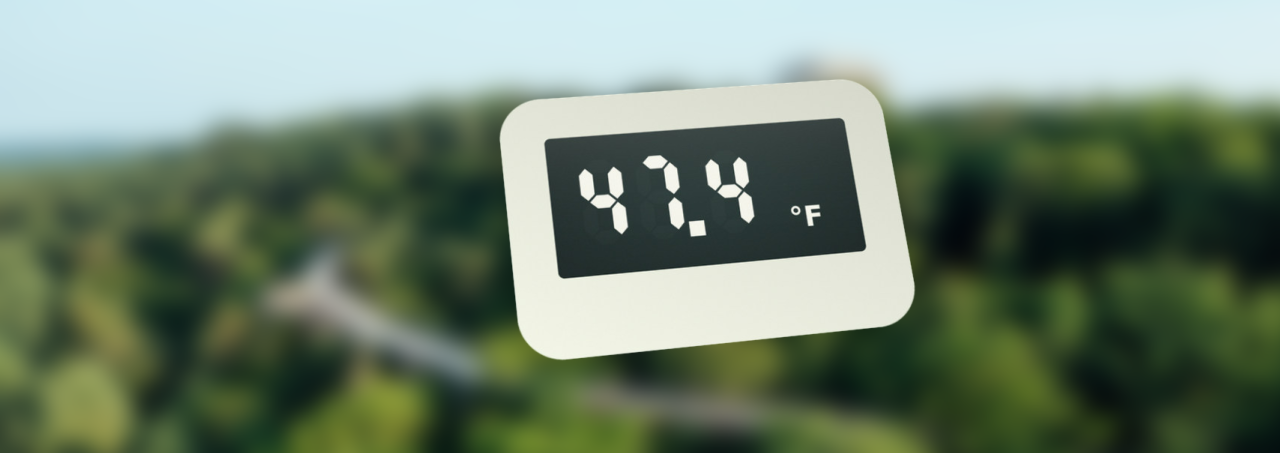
value=47.4 unit=°F
